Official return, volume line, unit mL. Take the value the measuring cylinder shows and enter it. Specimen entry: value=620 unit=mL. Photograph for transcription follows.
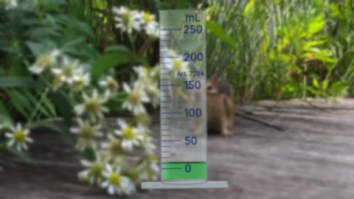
value=10 unit=mL
